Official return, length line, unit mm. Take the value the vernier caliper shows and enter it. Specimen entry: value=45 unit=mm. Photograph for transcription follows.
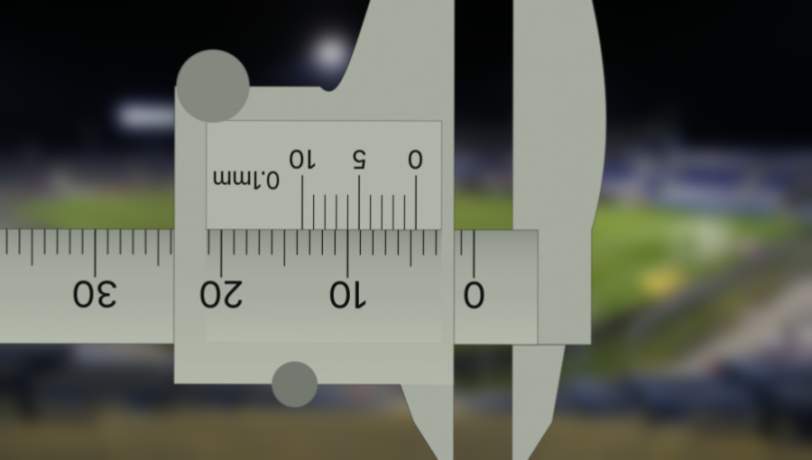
value=4.6 unit=mm
